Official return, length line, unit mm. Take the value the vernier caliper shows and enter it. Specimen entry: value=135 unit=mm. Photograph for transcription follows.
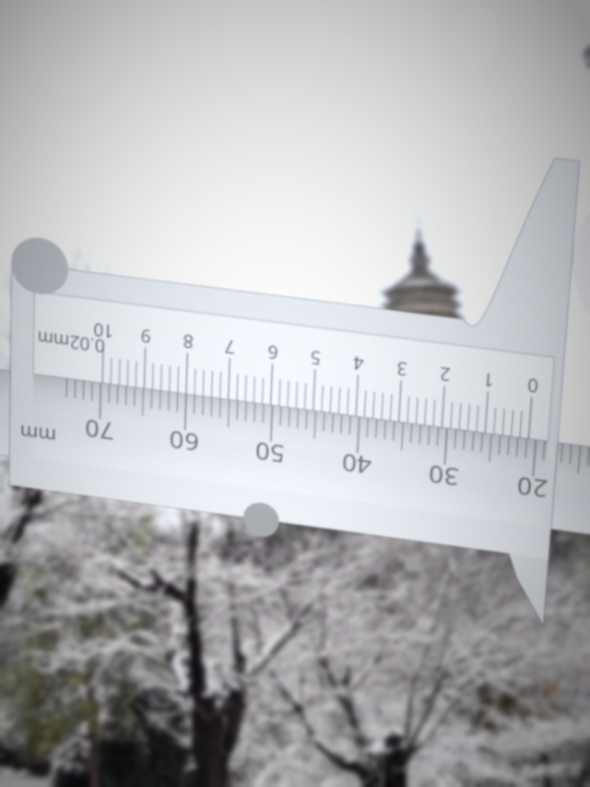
value=20.8 unit=mm
